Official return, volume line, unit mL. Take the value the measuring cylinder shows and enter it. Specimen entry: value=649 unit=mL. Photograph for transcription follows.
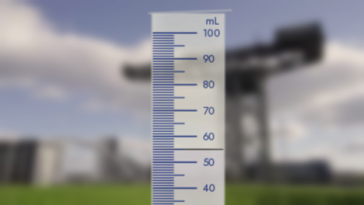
value=55 unit=mL
